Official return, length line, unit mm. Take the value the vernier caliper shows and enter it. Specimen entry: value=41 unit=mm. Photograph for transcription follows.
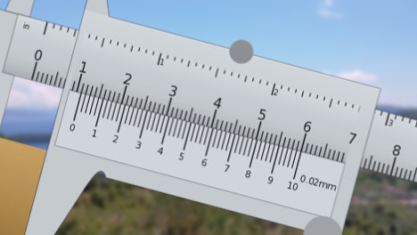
value=11.0 unit=mm
